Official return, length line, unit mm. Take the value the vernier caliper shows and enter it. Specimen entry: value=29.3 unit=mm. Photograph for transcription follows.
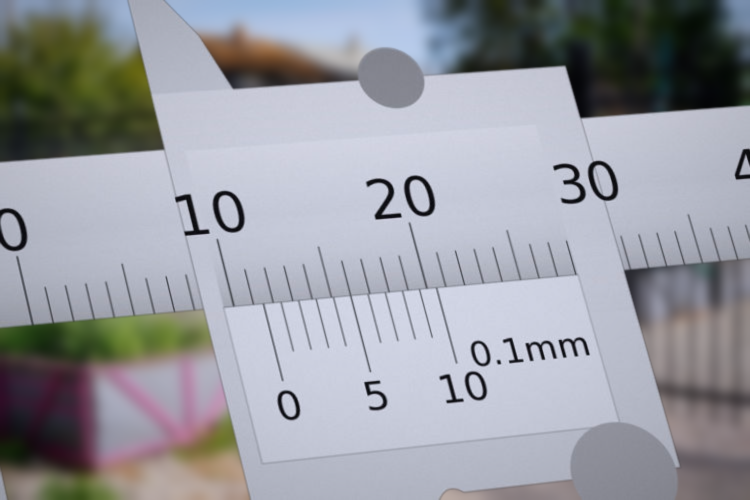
value=11.5 unit=mm
